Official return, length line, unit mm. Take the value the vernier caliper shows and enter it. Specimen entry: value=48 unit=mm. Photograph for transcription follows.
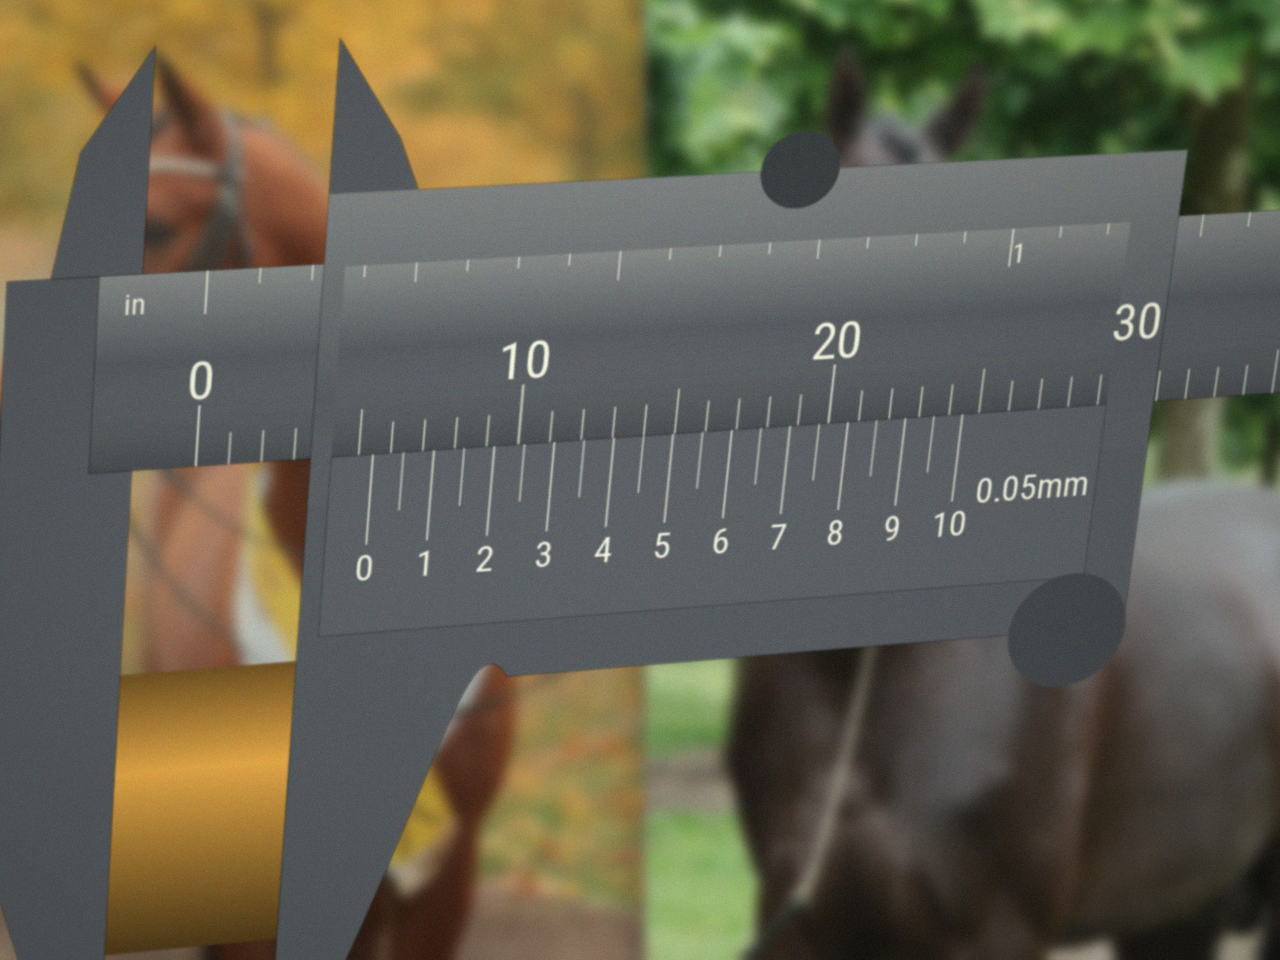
value=5.45 unit=mm
